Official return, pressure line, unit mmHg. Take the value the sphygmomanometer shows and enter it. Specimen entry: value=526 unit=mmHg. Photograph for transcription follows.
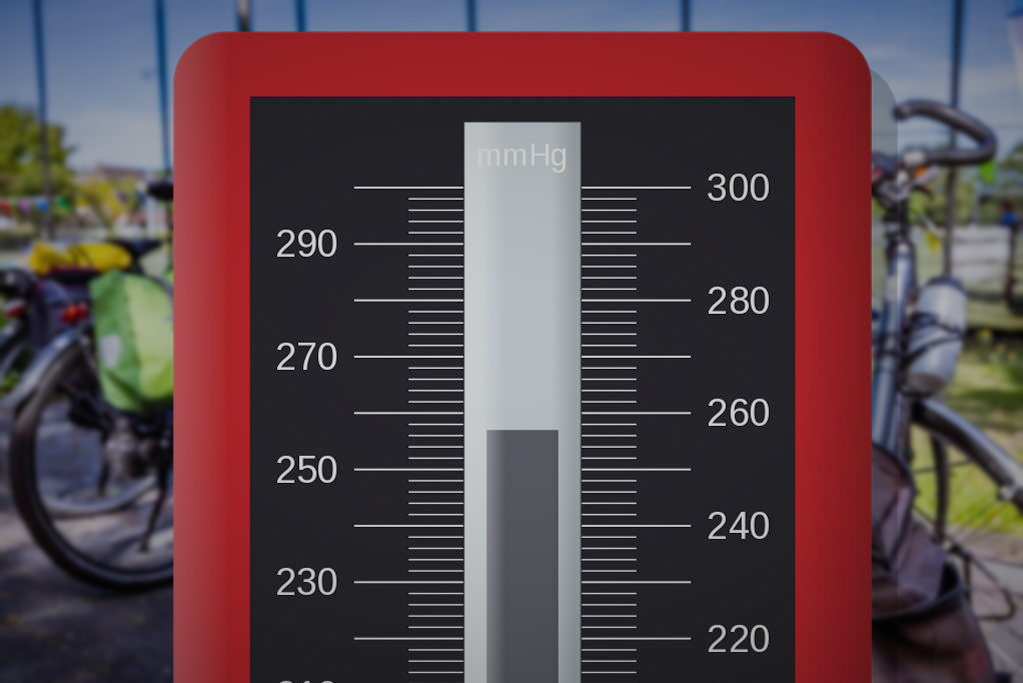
value=257 unit=mmHg
